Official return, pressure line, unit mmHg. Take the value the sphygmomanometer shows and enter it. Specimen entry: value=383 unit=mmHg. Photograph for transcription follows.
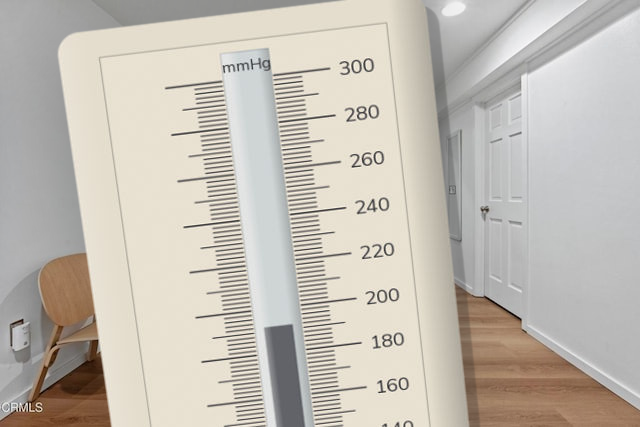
value=192 unit=mmHg
